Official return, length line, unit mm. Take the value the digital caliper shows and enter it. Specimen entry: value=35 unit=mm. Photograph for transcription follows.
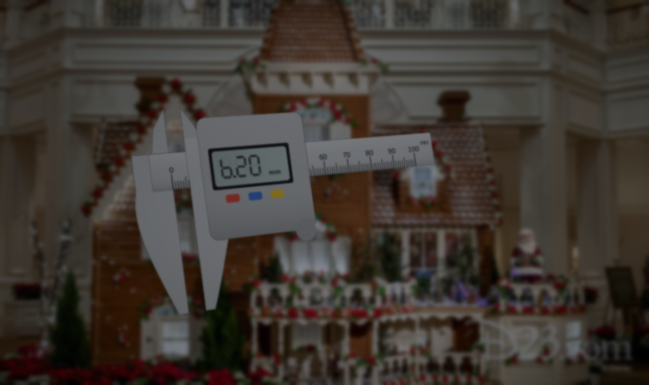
value=6.20 unit=mm
